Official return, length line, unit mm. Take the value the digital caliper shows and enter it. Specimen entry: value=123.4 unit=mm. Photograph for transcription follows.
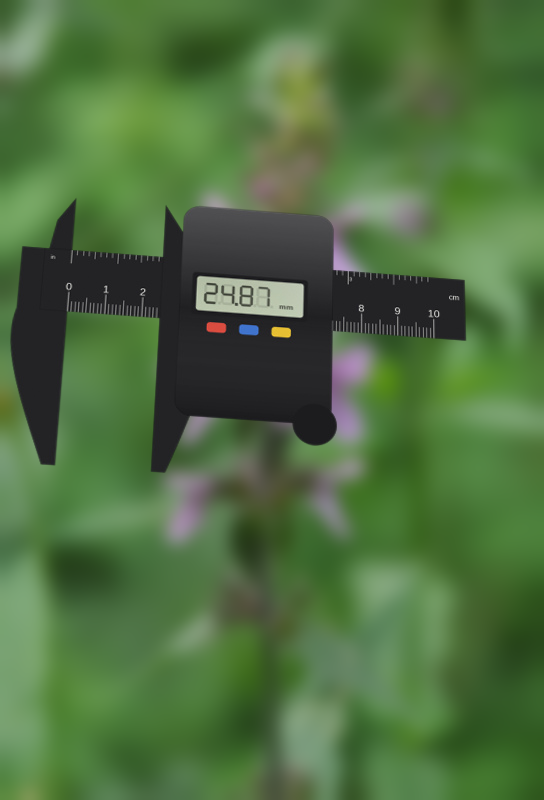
value=24.87 unit=mm
